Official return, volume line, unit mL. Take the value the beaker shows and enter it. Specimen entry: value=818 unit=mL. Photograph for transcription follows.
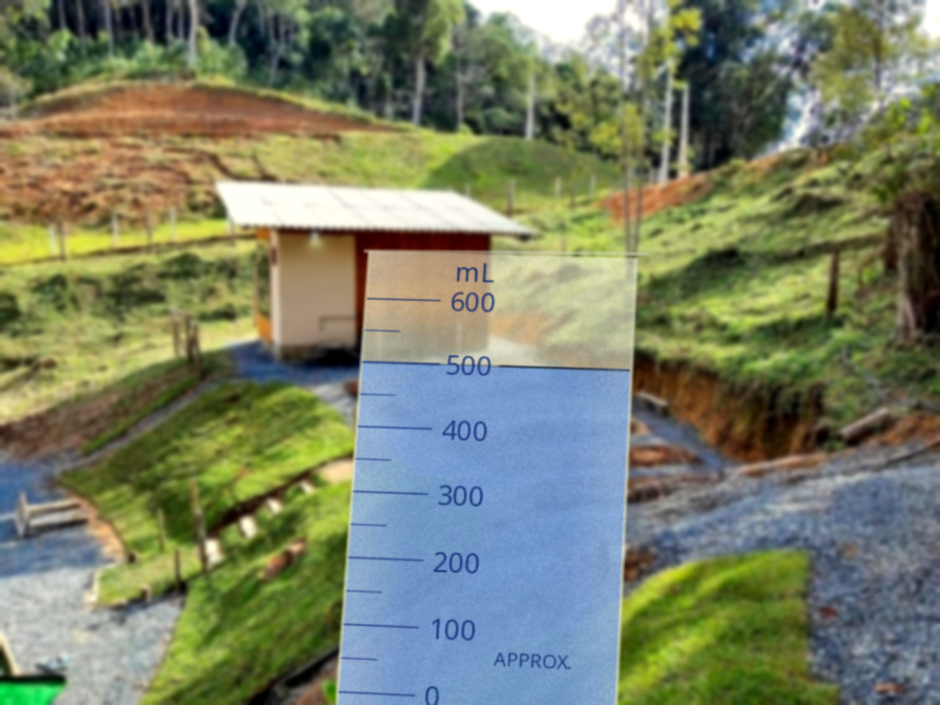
value=500 unit=mL
